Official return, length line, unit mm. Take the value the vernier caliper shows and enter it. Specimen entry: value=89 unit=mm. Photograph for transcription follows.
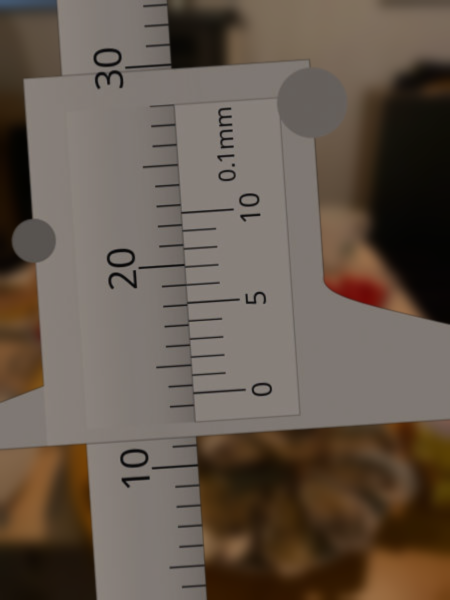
value=13.6 unit=mm
